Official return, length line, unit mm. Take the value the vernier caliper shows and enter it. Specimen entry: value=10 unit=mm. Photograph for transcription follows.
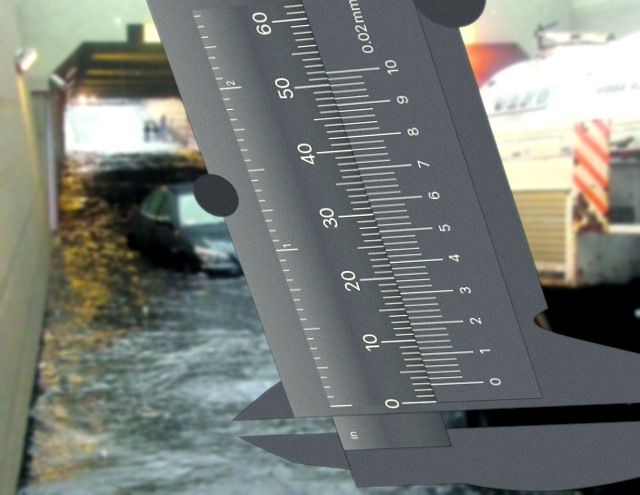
value=2.8 unit=mm
